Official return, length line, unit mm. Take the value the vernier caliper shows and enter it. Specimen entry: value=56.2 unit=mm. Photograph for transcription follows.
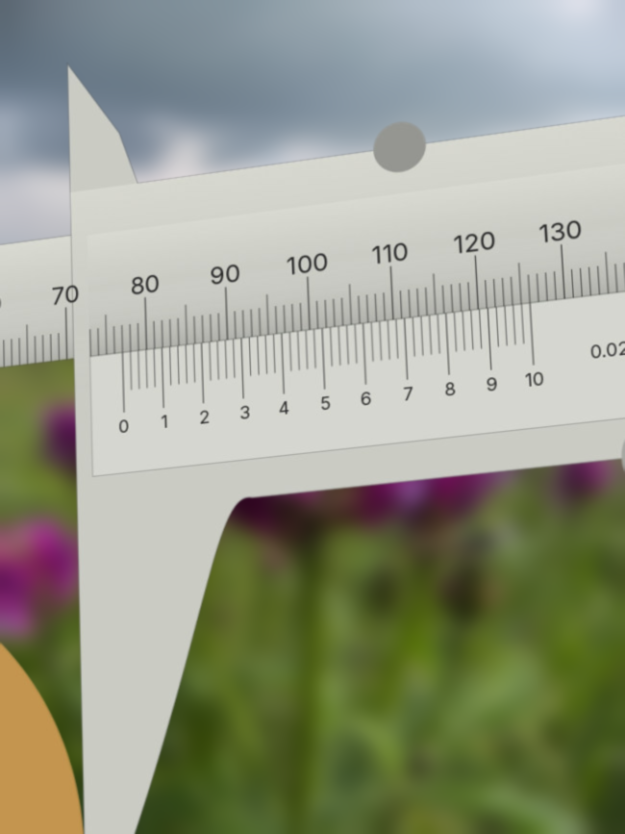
value=77.0 unit=mm
